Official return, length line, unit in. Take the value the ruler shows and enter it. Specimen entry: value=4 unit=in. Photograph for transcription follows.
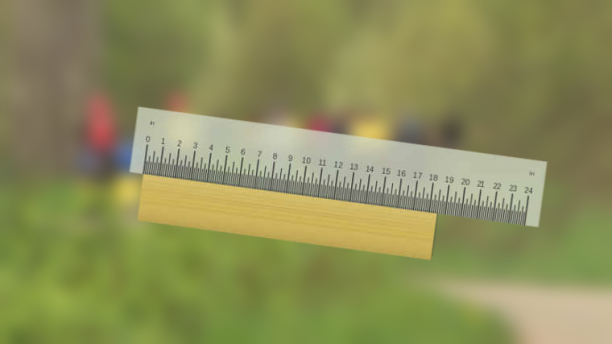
value=18.5 unit=in
